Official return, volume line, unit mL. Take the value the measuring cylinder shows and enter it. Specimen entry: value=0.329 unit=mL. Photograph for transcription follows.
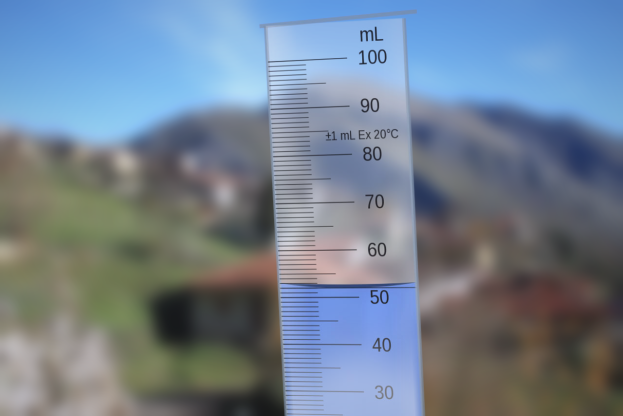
value=52 unit=mL
